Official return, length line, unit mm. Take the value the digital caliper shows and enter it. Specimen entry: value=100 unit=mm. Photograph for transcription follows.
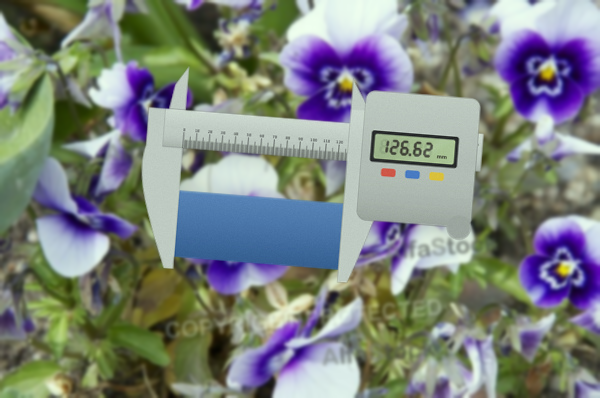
value=126.62 unit=mm
